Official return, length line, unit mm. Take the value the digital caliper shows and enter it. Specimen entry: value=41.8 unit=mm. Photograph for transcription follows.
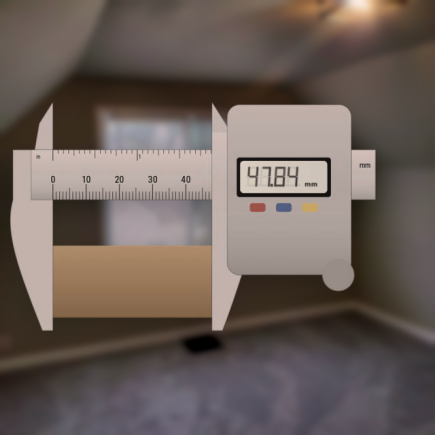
value=47.84 unit=mm
